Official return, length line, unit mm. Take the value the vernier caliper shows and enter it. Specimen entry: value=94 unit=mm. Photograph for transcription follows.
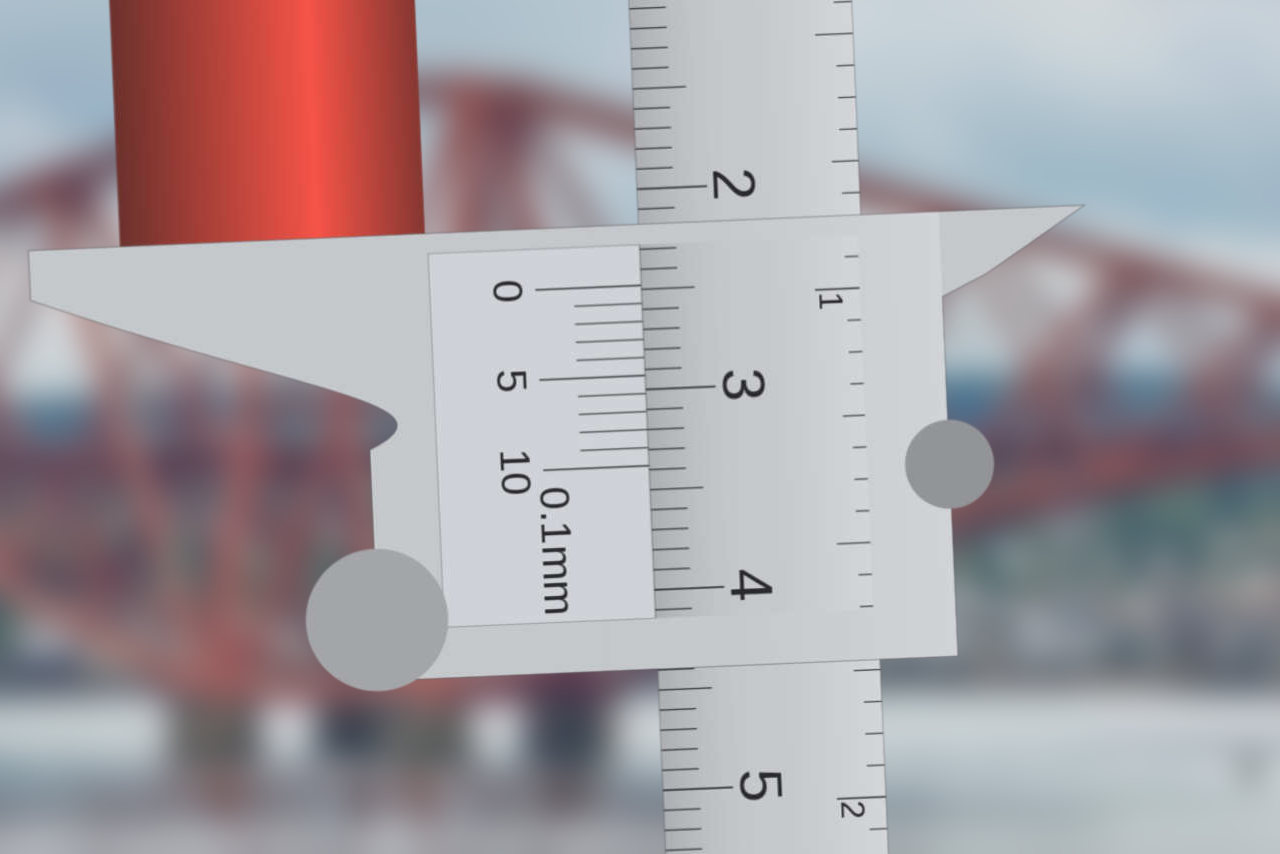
value=24.8 unit=mm
